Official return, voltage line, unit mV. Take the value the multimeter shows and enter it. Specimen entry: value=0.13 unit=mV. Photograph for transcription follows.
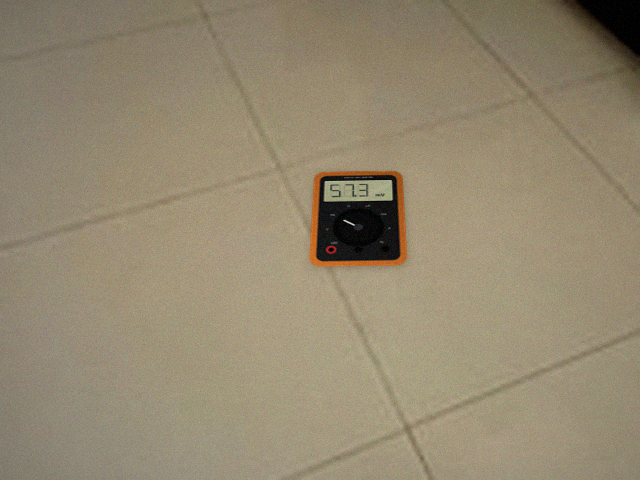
value=57.3 unit=mV
